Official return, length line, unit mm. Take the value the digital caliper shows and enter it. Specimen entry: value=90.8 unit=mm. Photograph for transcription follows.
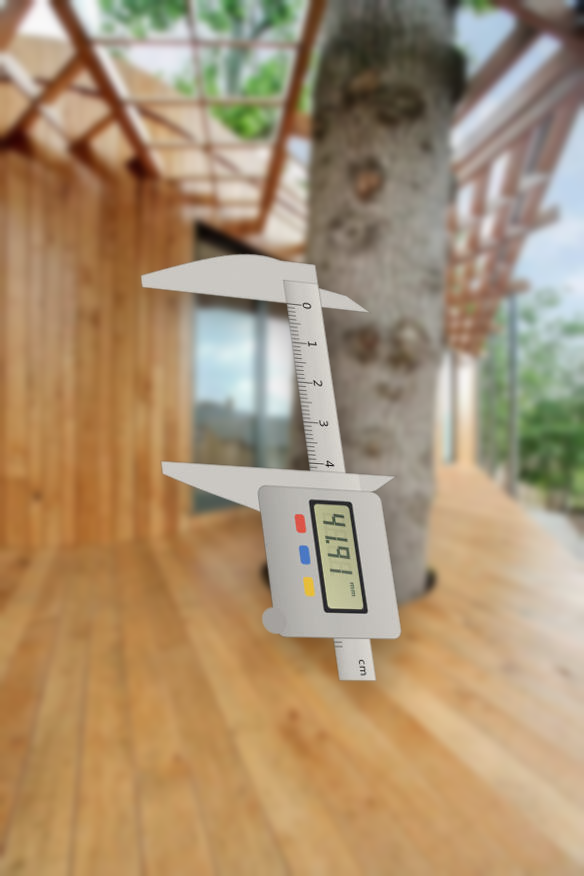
value=41.91 unit=mm
